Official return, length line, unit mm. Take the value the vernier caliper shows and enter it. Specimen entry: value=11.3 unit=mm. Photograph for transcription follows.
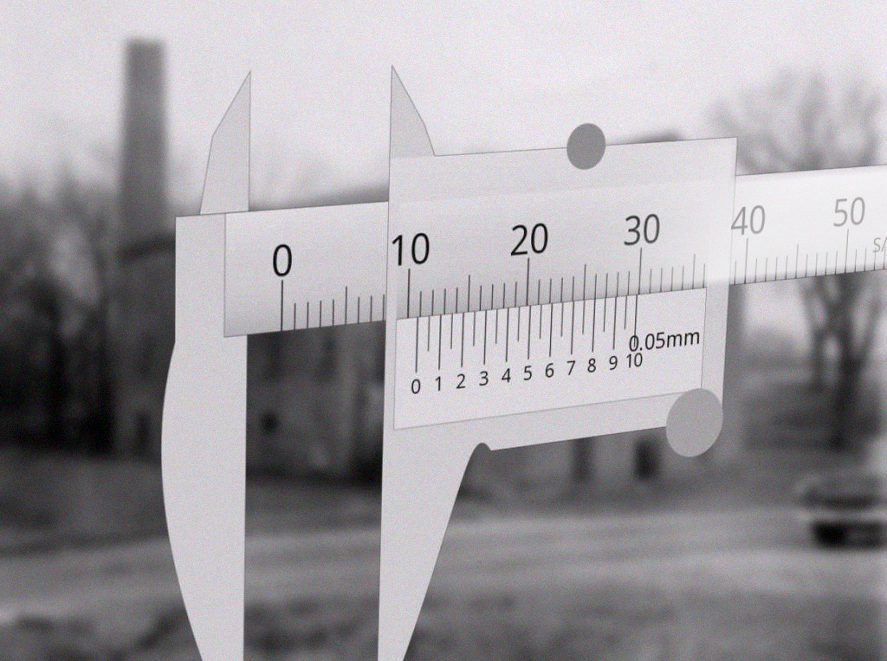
value=10.8 unit=mm
